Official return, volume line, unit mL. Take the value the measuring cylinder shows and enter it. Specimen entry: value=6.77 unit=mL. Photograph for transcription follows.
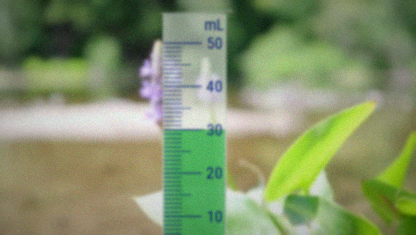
value=30 unit=mL
